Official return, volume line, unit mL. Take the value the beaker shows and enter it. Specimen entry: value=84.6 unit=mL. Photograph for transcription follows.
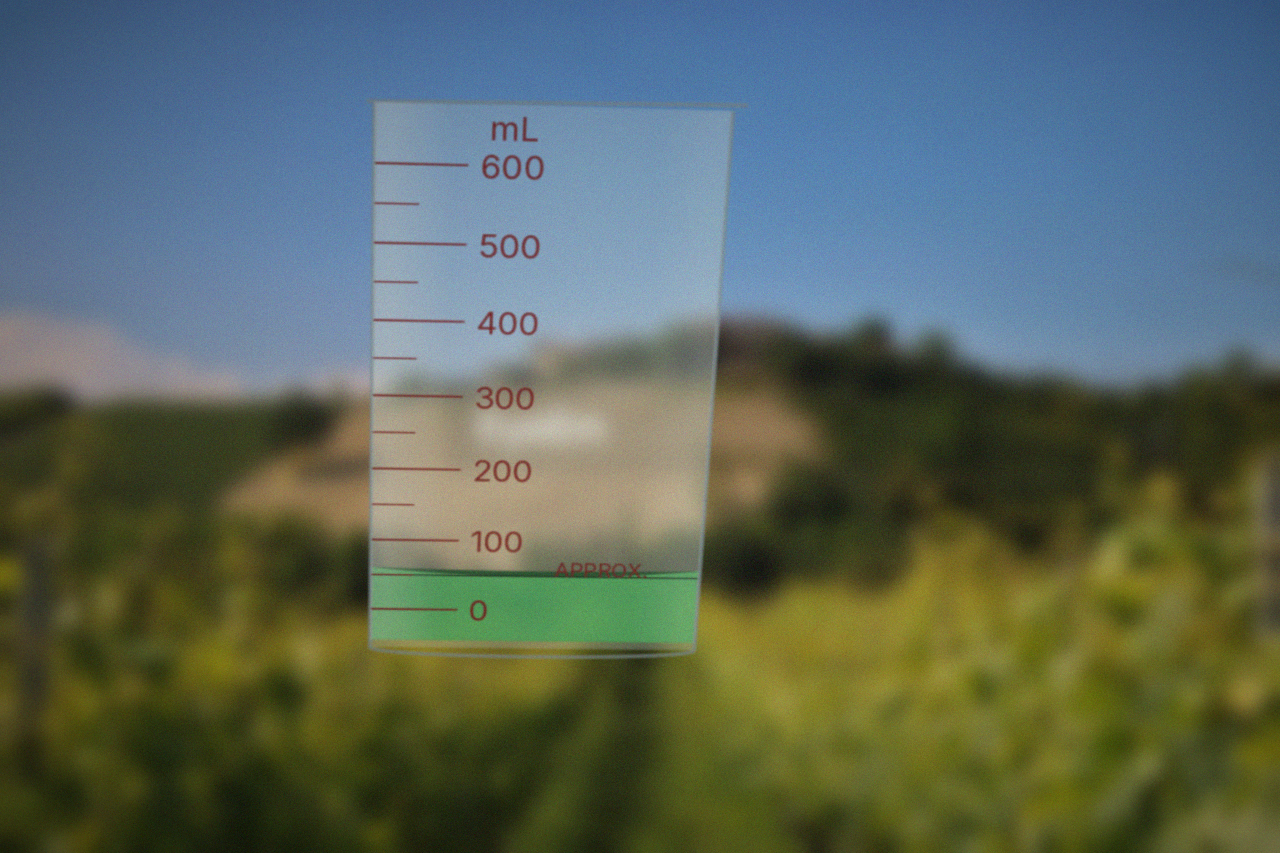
value=50 unit=mL
